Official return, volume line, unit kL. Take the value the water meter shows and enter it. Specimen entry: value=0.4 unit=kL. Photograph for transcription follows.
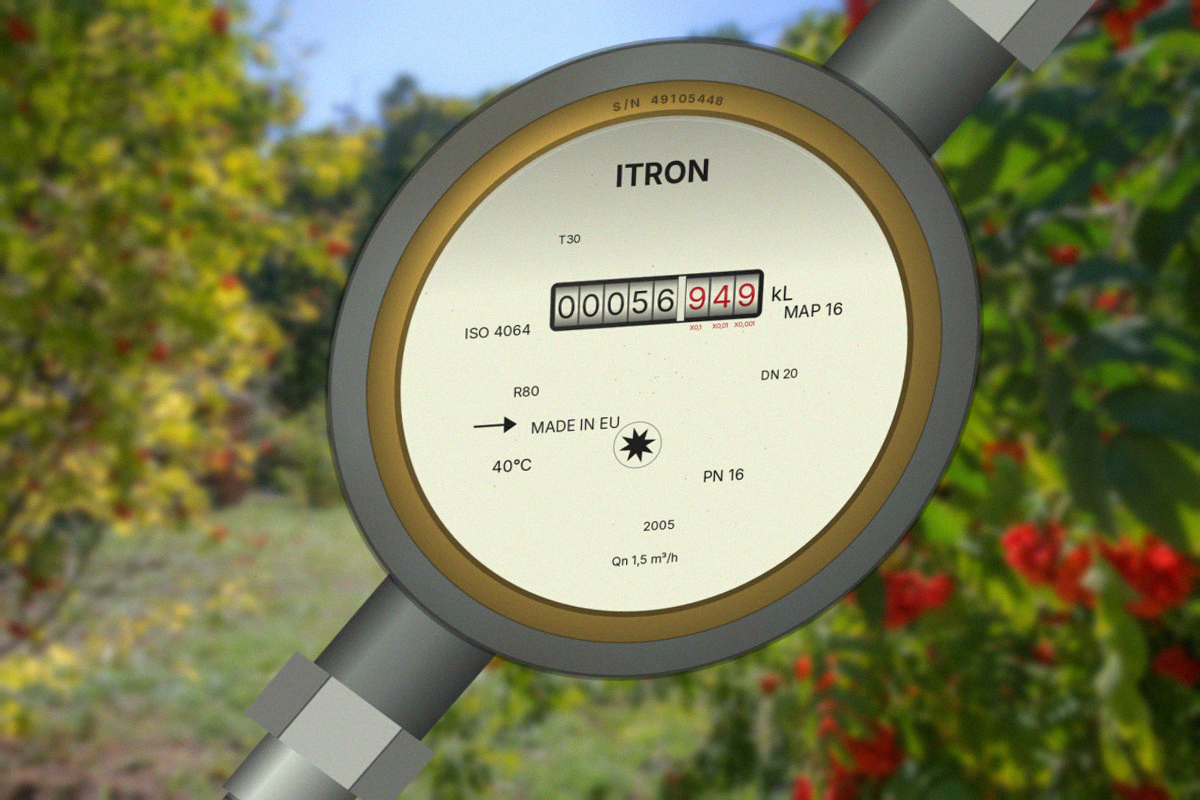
value=56.949 unit=kL
